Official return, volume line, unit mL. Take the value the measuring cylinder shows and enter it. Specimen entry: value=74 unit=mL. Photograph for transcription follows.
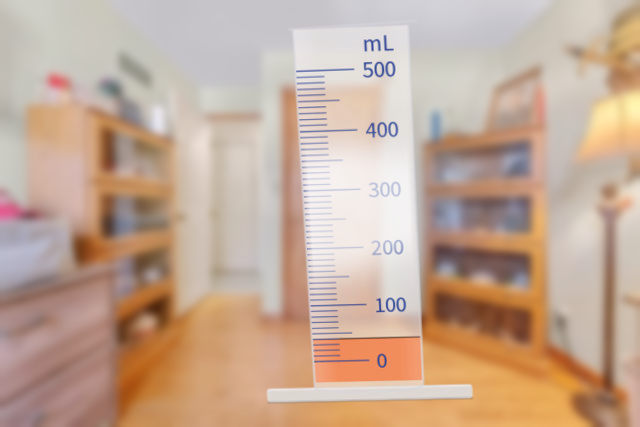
value=40 unit=mL
